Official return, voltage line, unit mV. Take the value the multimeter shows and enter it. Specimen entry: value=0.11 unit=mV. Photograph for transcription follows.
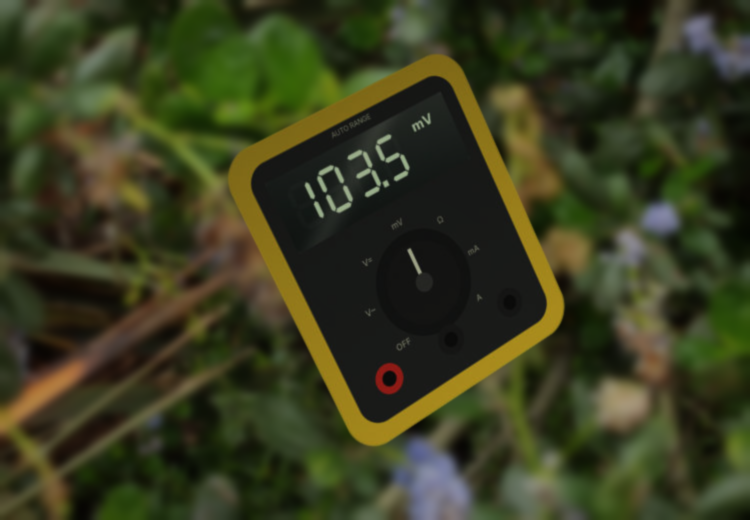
value=103.5 unit=mV
